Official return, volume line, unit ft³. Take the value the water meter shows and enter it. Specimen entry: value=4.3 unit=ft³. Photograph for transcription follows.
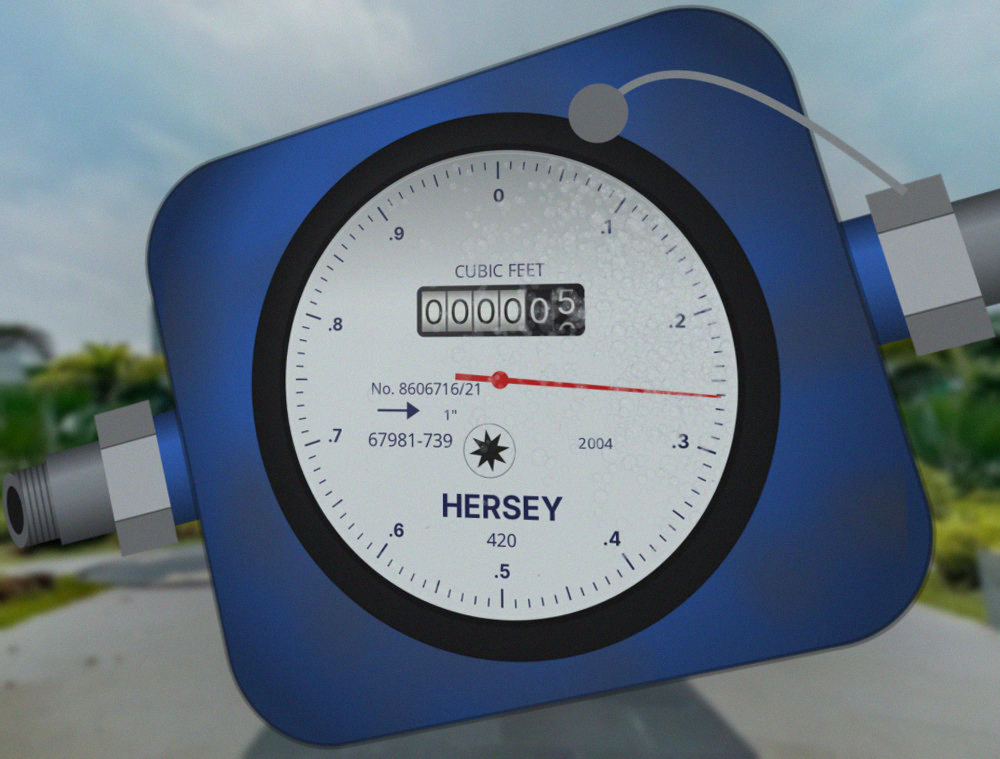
value=5.26 unit=ft³
